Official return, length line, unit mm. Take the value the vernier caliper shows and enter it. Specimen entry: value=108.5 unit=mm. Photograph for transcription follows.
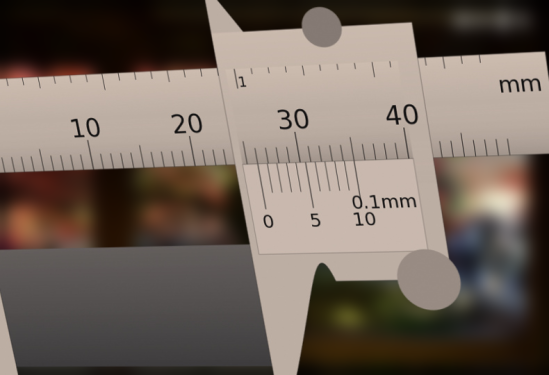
value=26.0 unit=mm
